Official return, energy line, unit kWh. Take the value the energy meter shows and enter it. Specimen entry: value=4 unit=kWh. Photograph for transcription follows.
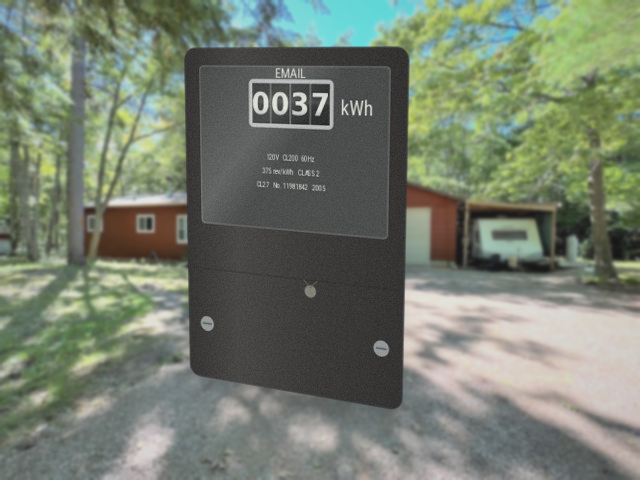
value=37 unit=kWh
